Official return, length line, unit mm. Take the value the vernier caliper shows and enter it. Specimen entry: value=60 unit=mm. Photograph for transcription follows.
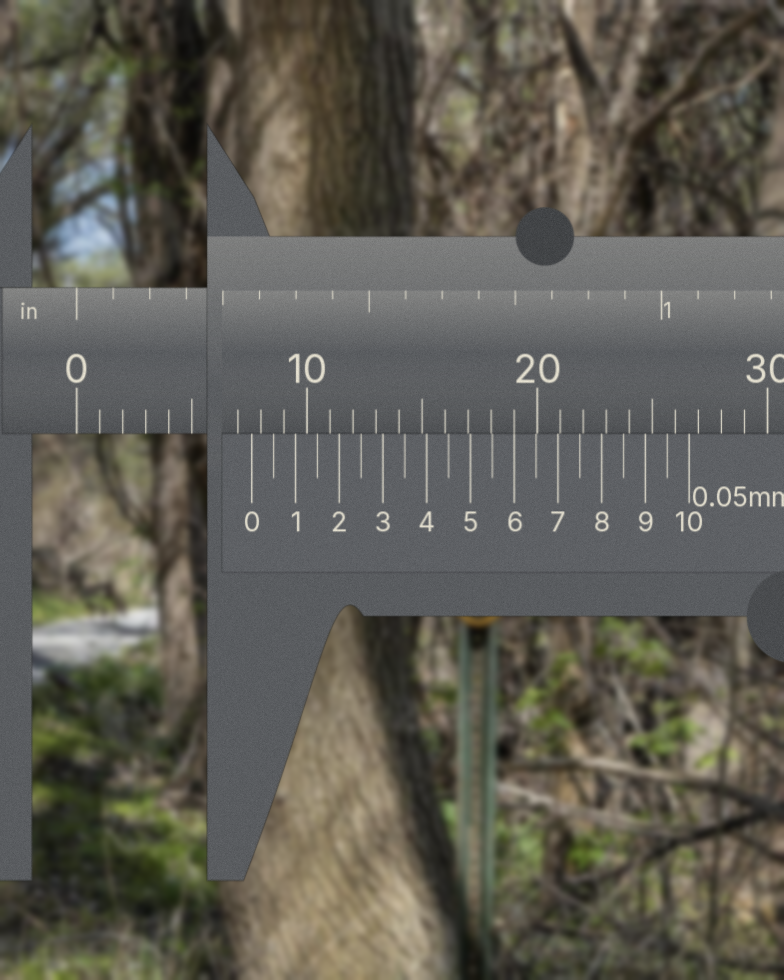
value=7.6 unit=mm
